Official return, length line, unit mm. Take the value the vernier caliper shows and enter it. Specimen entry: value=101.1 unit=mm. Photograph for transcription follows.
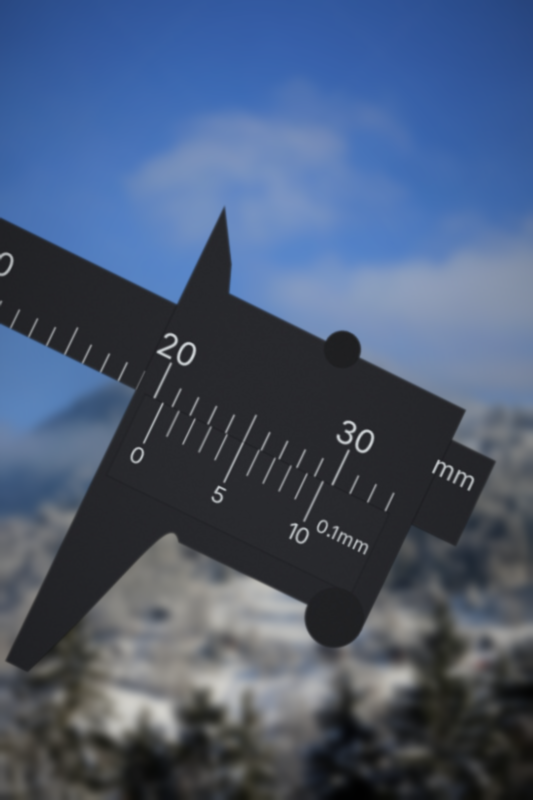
value=20.5 unit=mm
